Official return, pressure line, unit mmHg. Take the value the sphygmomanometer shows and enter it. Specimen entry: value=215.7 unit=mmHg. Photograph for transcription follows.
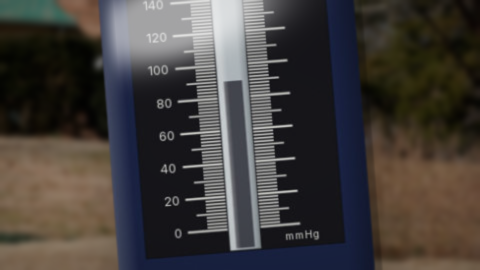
value=90 unit=mmHg
